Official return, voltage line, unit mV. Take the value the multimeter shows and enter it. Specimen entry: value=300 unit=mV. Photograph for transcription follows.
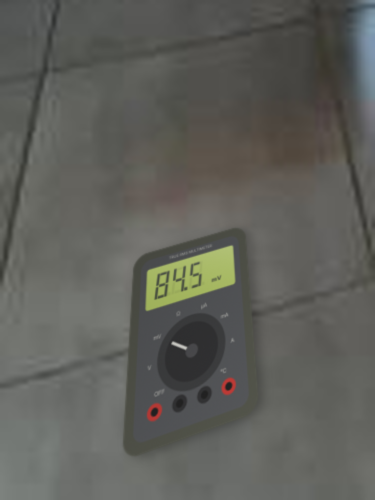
value=84.5 unit=mV
